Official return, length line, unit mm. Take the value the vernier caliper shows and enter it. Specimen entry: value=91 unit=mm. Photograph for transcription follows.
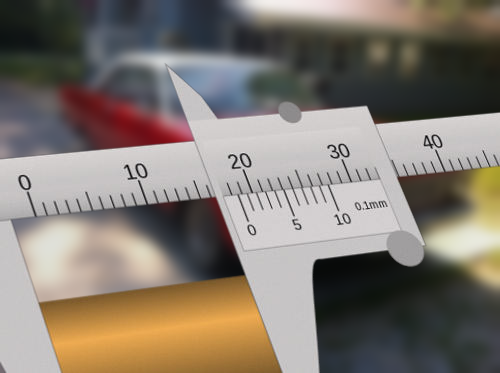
value=18.6 unit=mm
